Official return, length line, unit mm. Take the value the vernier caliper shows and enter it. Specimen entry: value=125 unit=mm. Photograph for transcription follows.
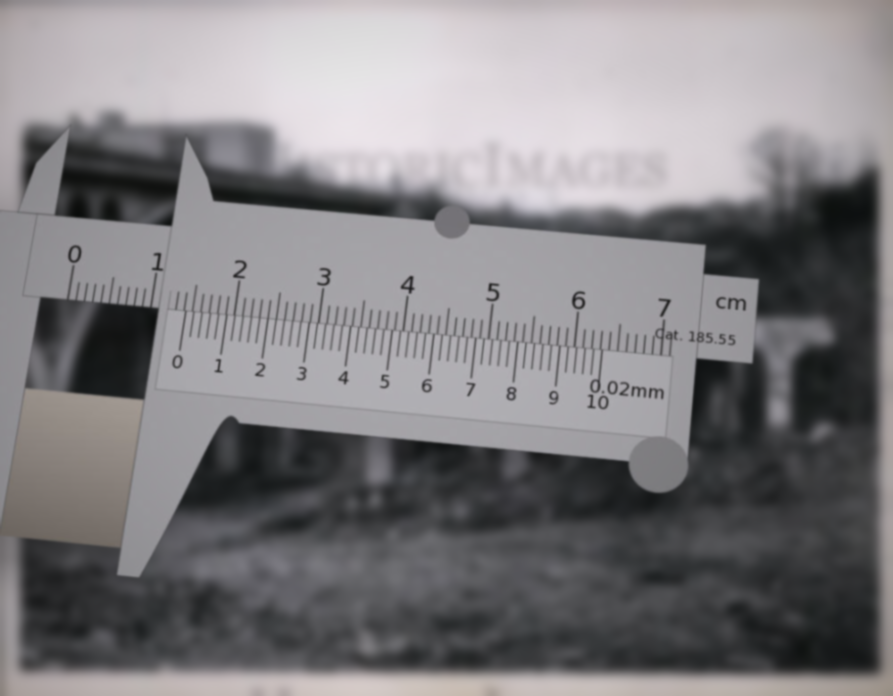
value=14.2 unit=mm
